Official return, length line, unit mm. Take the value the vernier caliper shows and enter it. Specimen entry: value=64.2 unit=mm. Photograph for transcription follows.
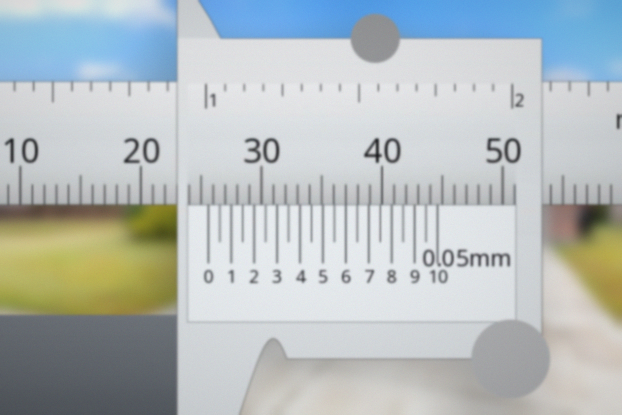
value=25.6 unit=mm
